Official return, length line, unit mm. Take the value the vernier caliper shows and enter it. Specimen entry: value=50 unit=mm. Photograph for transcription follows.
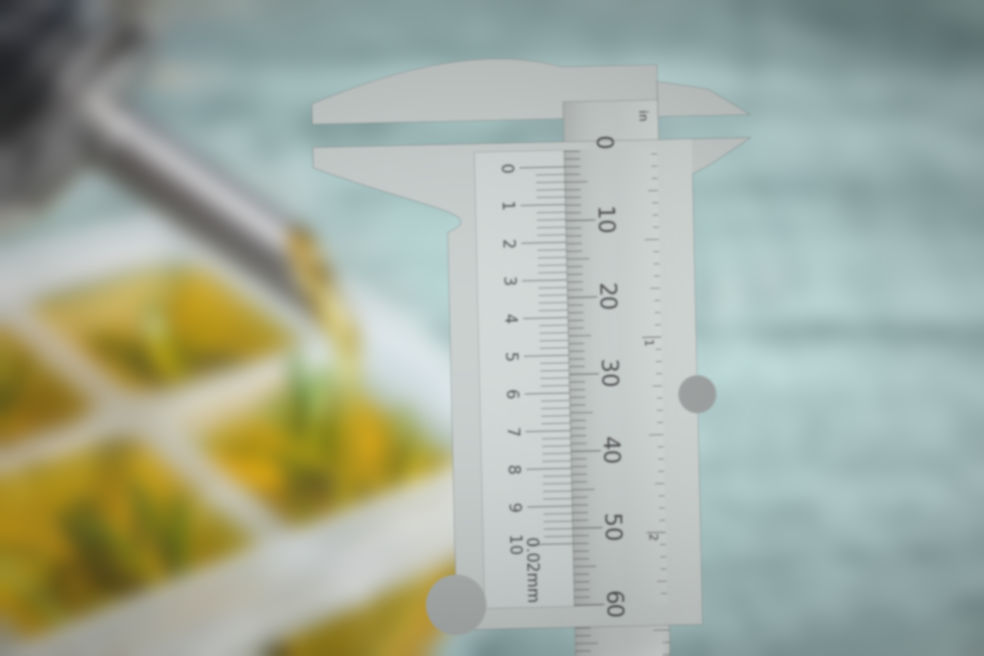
value=3.0 unit=mm
